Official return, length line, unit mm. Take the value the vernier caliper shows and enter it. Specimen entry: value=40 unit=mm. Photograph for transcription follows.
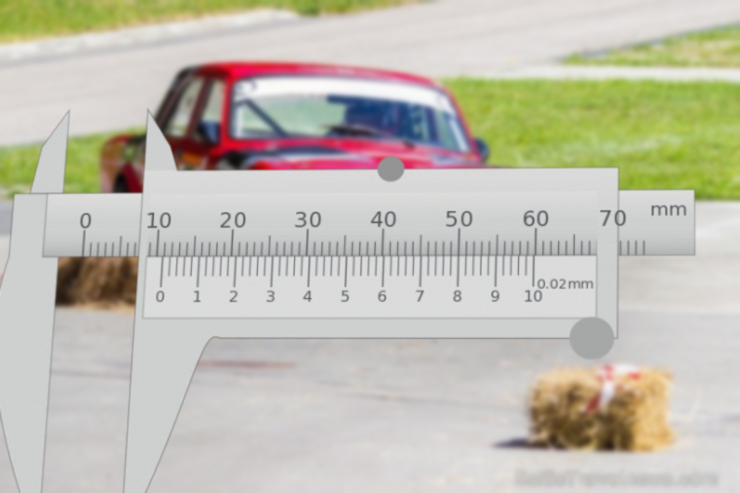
value=10.8 unit=mm
